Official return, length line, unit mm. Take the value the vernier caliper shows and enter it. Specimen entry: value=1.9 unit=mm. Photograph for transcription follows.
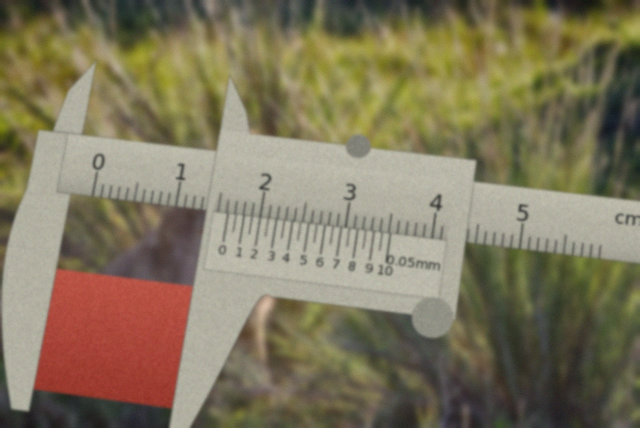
value=16.2 unit=mm
